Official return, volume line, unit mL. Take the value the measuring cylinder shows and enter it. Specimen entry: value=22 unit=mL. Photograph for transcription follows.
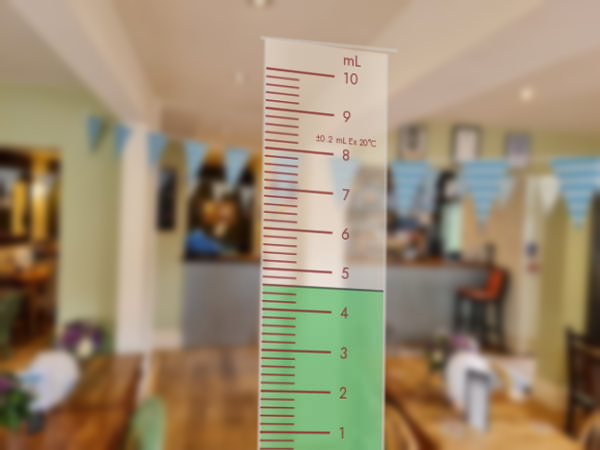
value=4.6 unit=mL
